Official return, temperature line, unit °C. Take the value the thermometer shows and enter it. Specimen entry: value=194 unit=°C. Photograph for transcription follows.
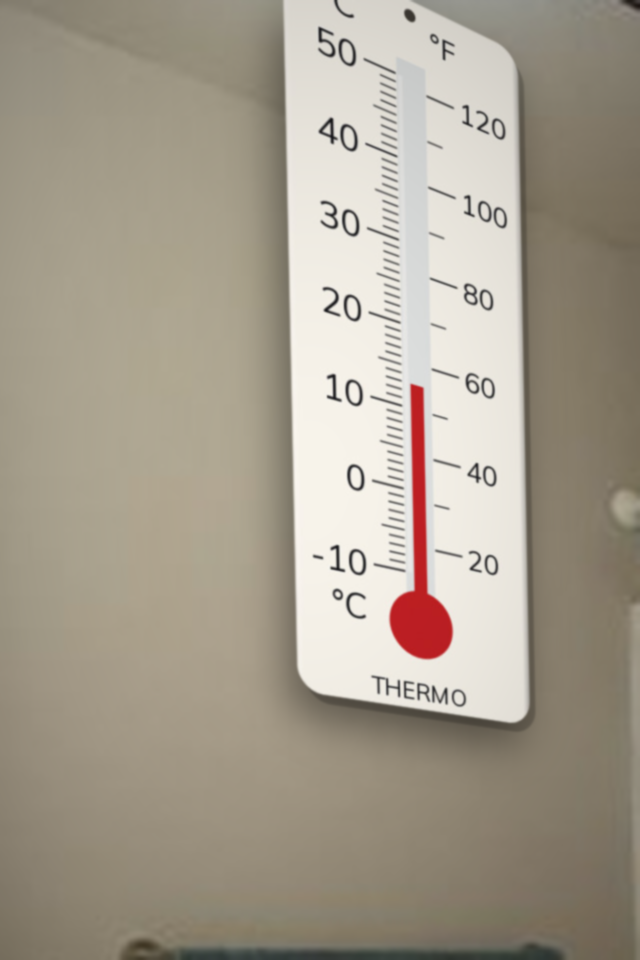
value=13 unit=°C
